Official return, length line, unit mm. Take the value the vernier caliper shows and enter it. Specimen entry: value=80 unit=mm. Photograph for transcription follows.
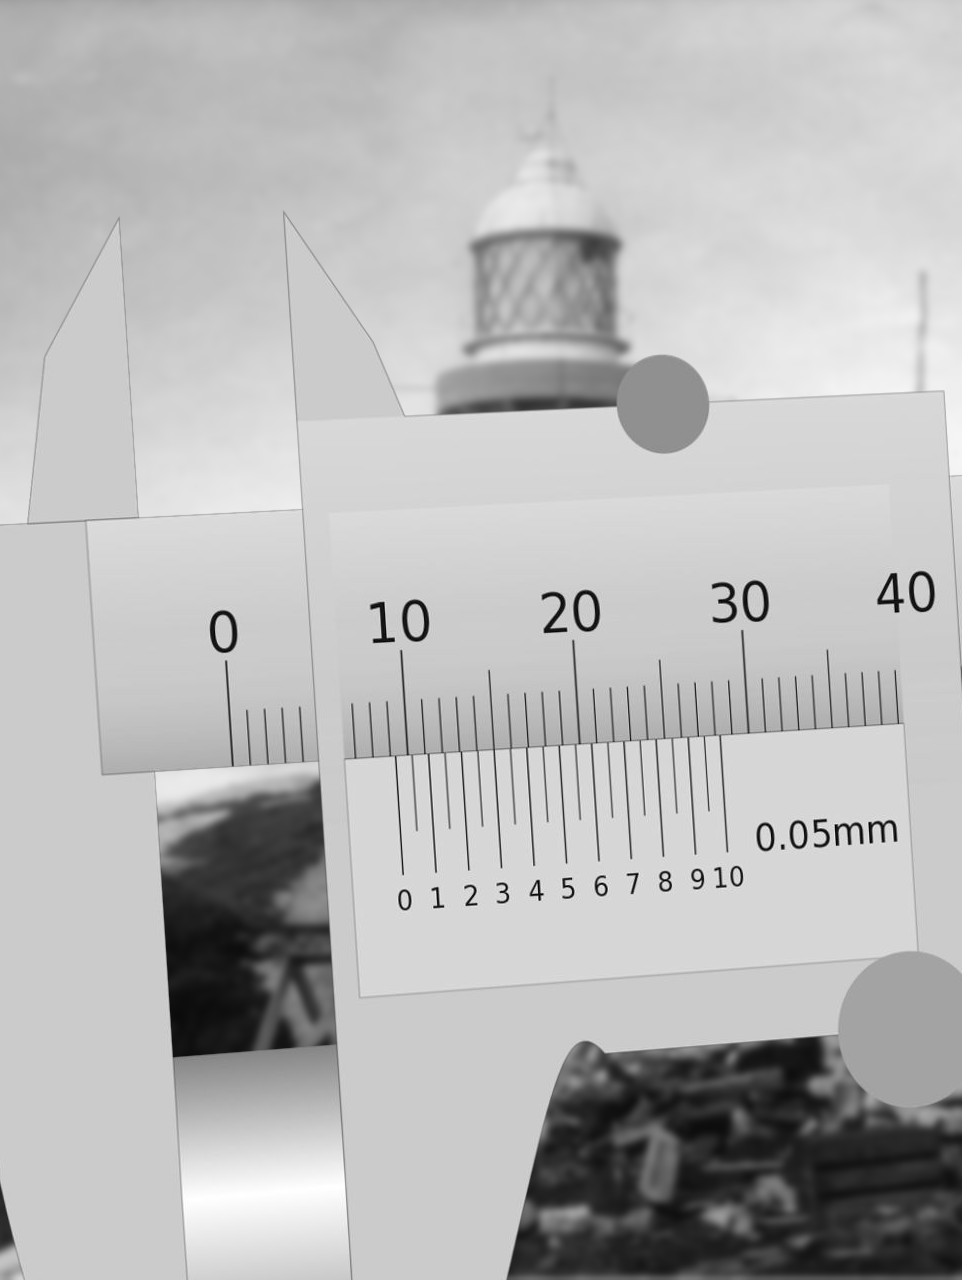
value=9.3 unit=mm
